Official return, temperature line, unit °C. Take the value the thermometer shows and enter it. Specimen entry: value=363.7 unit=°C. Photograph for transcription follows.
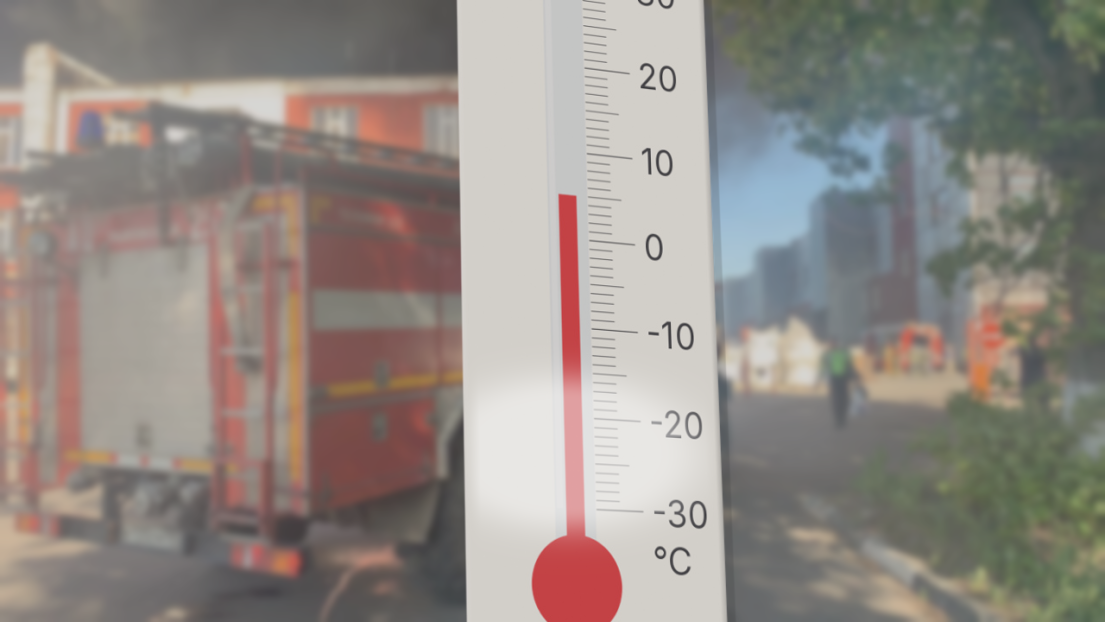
value=5 unit=°C
